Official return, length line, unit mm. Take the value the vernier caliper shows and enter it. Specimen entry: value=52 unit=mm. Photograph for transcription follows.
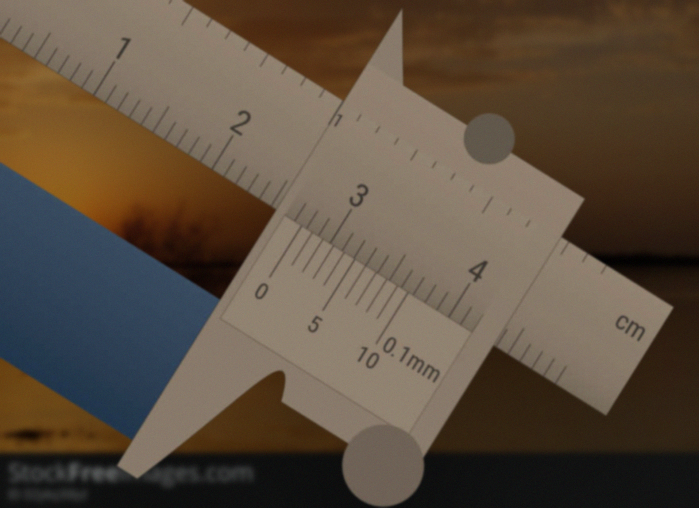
value=27.6 unit=mm
